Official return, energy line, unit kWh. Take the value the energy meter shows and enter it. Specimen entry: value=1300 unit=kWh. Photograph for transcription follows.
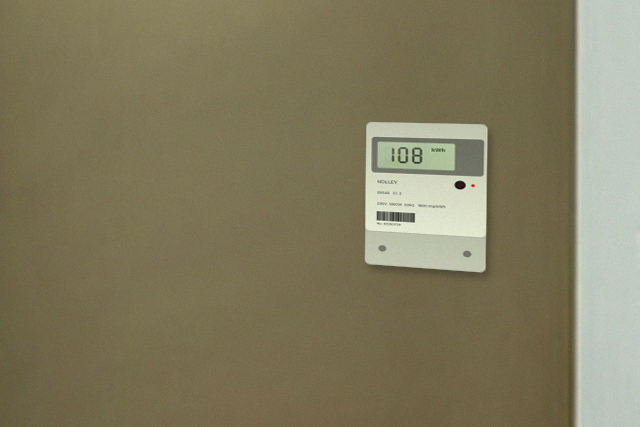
value=108 unit=kWh
